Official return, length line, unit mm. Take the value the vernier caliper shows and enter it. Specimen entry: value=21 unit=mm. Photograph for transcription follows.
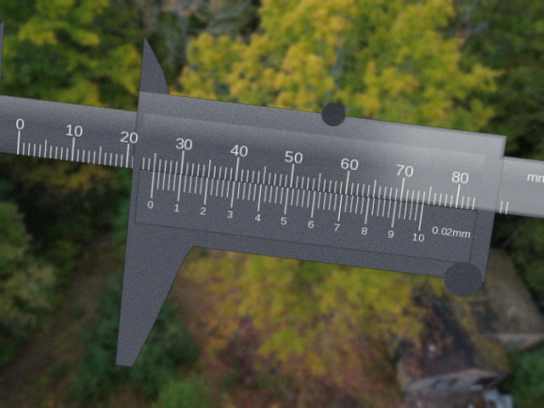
value=25.0 unit=mm
